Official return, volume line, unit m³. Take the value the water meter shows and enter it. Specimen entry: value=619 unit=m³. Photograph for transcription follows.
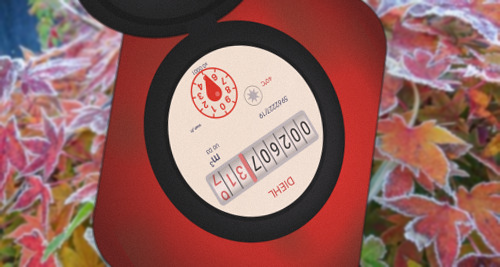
value=2607.3165 unit=m³
